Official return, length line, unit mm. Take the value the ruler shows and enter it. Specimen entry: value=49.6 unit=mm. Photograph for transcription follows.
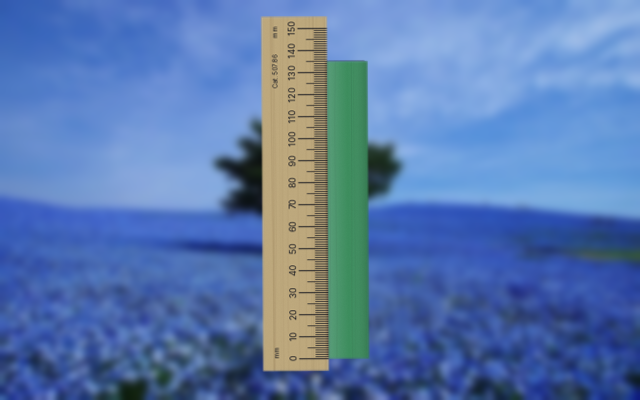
value=135 unit=mm
